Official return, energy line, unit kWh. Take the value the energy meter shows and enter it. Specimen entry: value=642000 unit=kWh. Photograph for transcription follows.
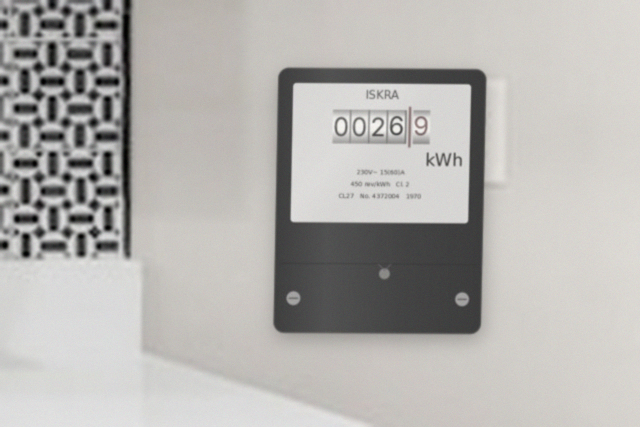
value=26.9 unit=kWh
